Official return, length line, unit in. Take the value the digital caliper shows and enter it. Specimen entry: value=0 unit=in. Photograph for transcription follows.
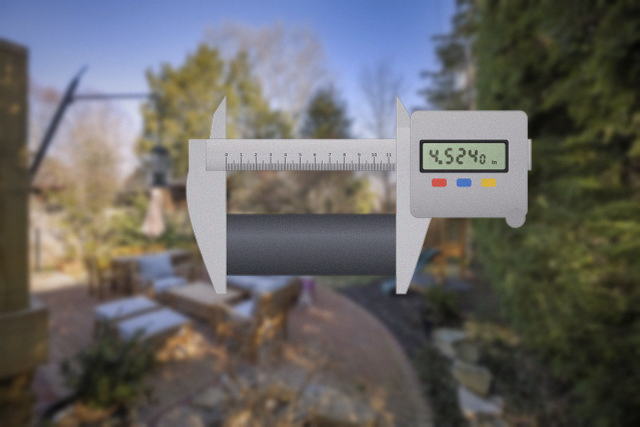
value=4.5240 unit=in
